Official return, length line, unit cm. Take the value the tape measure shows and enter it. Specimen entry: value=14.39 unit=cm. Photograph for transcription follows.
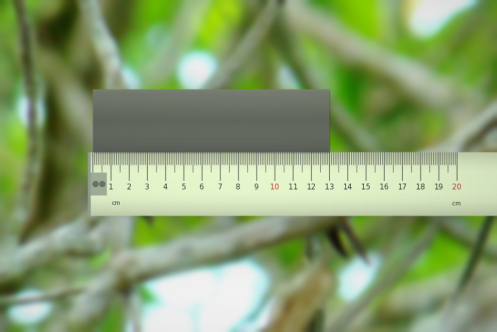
value=13 unit=cm
